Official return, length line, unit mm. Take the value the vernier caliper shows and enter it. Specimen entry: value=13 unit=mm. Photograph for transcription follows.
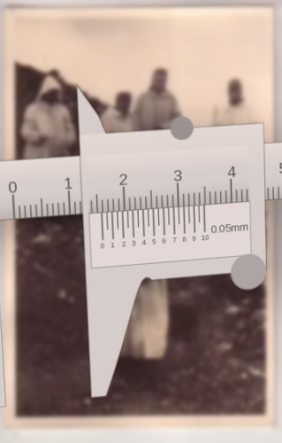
value=15.8 unit=mm
